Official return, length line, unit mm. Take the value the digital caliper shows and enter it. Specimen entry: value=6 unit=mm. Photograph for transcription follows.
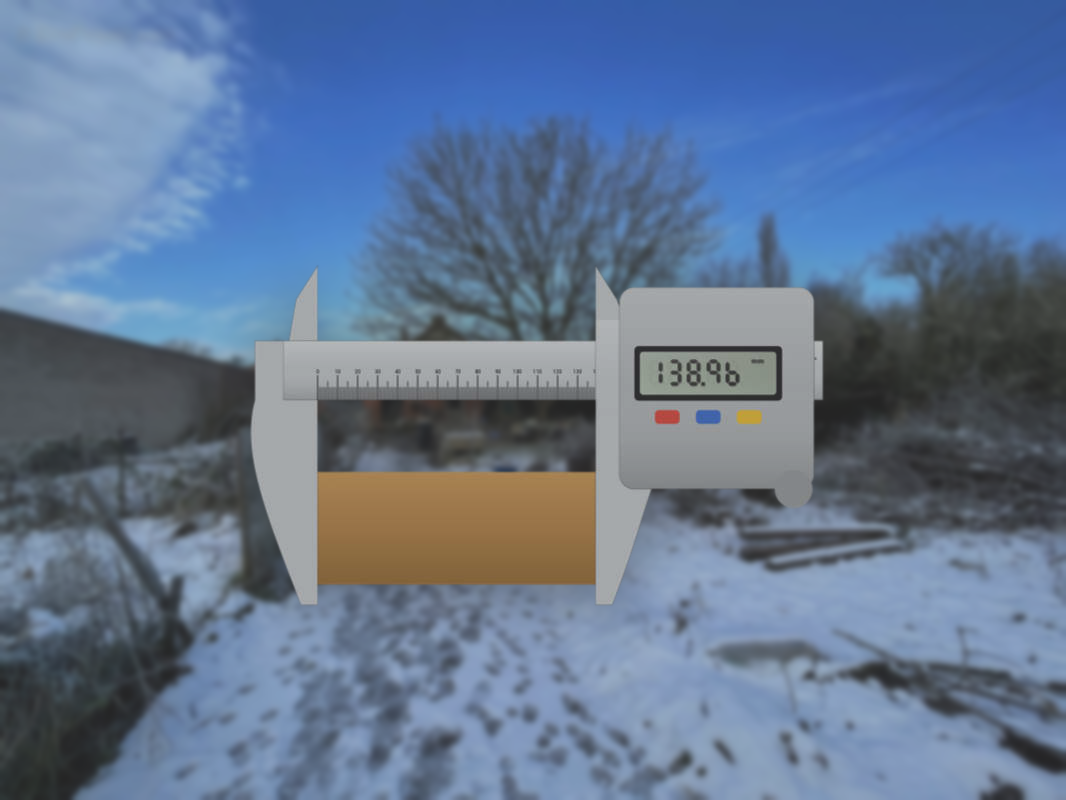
value=138.96 unit=mm
